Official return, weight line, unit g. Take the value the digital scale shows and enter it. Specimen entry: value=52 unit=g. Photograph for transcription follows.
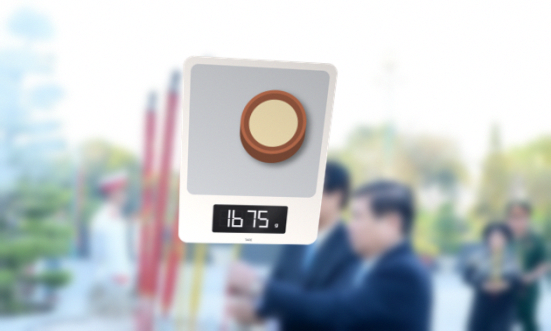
value=1675 unit=g
